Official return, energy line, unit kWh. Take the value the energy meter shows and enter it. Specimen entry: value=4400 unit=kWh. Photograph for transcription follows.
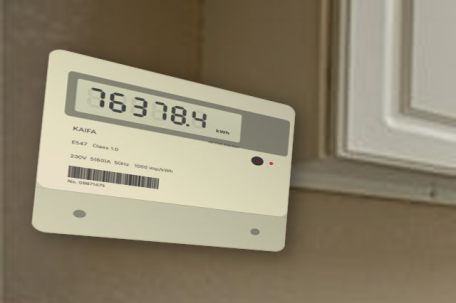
value=76378.4 unit=kWh
